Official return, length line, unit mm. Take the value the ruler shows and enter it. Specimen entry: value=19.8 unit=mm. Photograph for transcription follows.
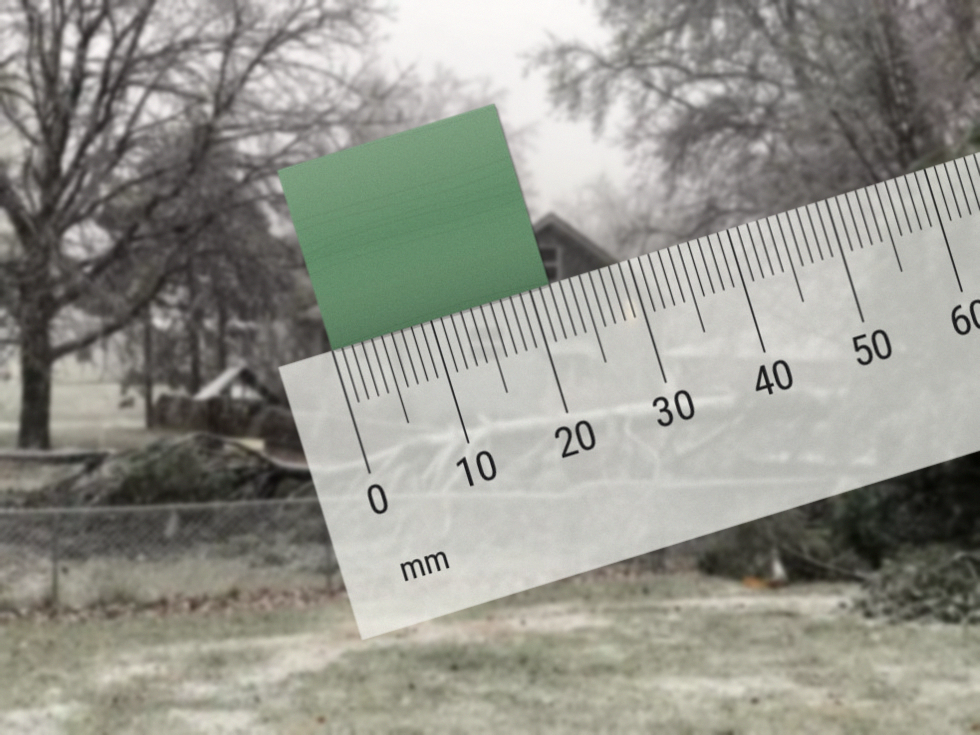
value=22 unit=mm
